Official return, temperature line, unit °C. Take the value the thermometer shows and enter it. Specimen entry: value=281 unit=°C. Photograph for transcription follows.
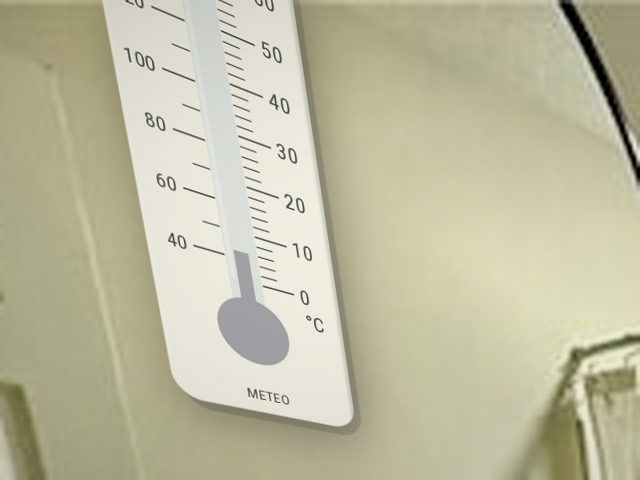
value=6 unit=°C
